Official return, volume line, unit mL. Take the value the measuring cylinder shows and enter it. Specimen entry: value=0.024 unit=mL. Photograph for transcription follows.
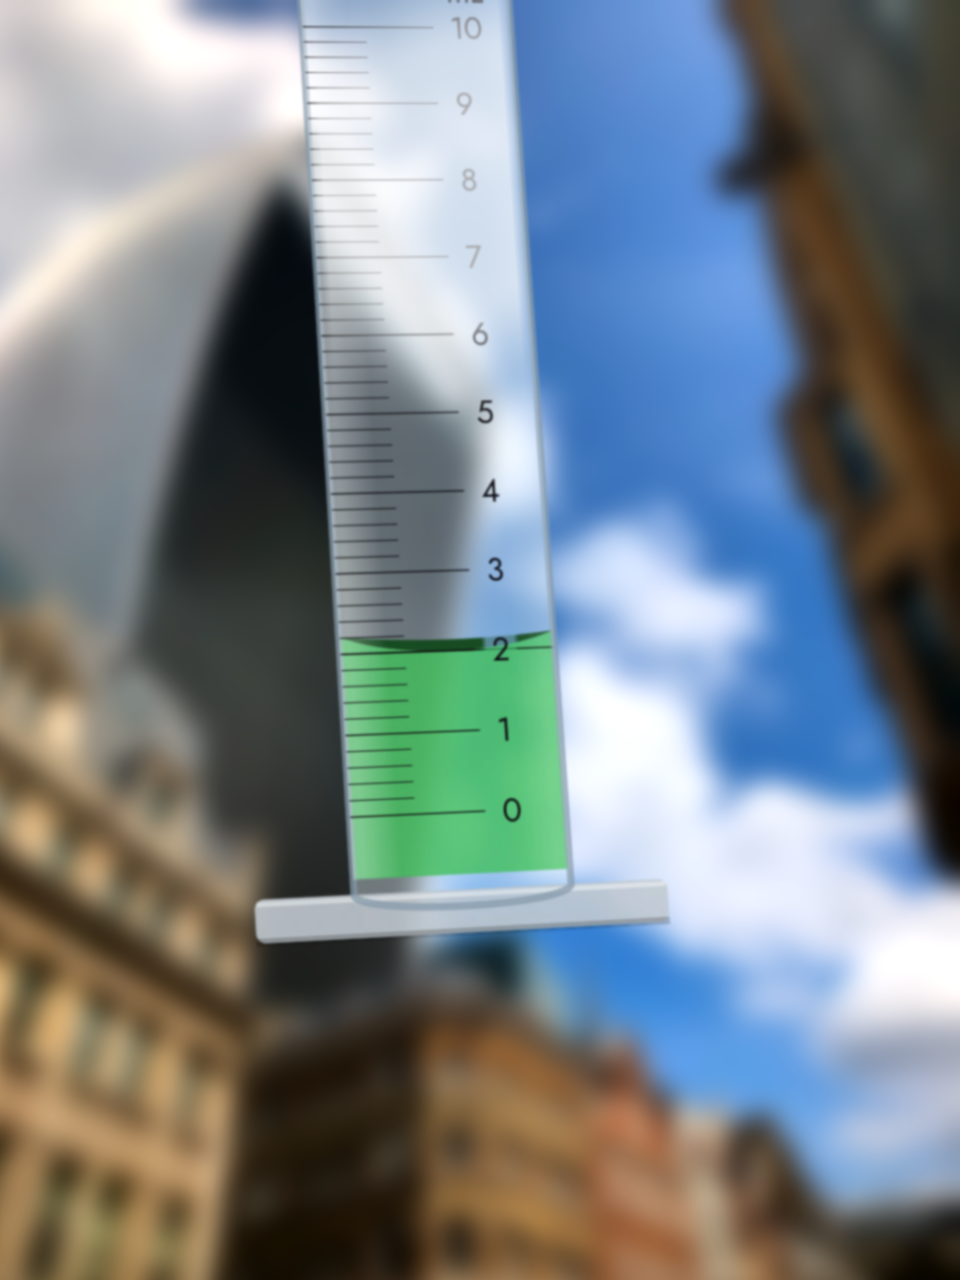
value=2 unit=mL
